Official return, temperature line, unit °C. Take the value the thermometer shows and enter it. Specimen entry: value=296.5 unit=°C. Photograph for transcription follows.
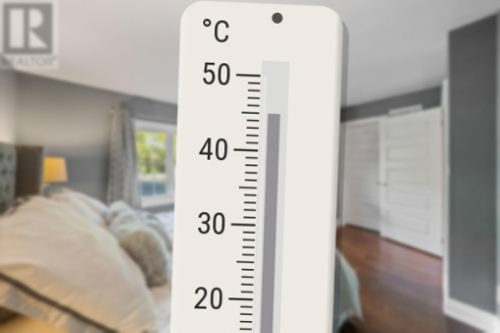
value=45 unit=°C
